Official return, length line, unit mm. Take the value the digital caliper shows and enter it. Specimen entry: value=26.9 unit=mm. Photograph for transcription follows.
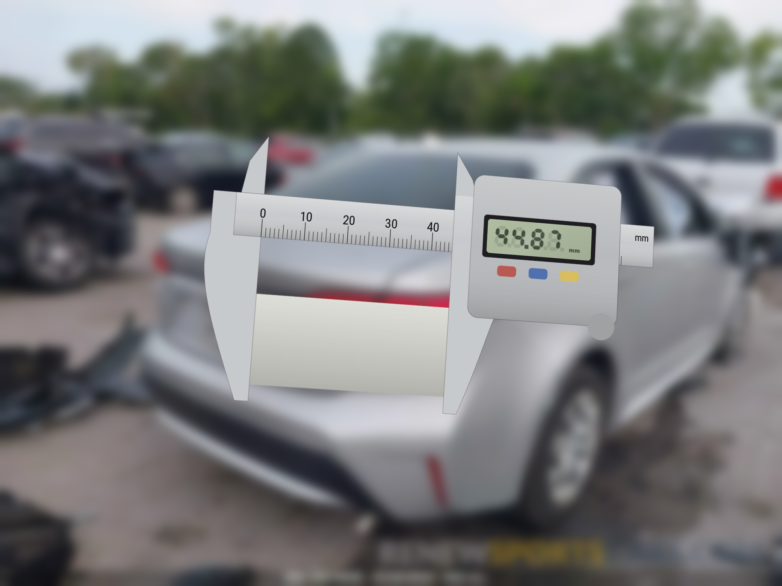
value=44.87 unit=mm
